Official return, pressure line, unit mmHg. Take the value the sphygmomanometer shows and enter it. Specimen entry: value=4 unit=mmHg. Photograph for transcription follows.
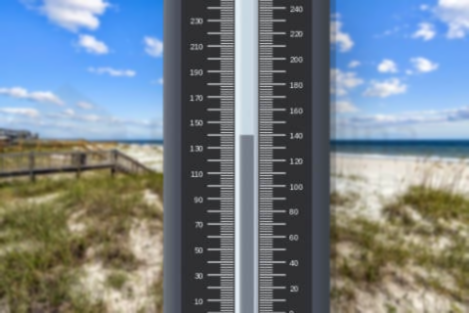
value=140 unit=mmHg
